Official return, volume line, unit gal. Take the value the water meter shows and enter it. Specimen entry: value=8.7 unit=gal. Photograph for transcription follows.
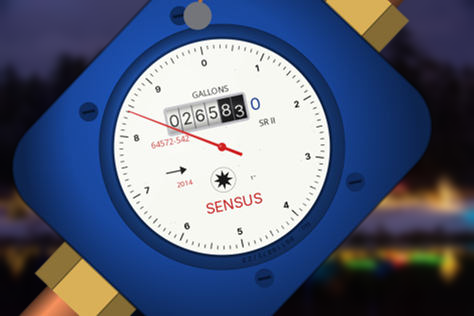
value=265828.4 unit=gal
